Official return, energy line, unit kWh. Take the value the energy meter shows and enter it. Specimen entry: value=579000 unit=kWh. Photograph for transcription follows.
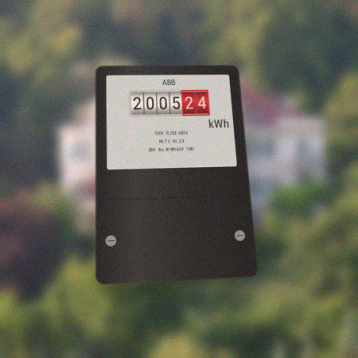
value=2005.24 unit=kWh
